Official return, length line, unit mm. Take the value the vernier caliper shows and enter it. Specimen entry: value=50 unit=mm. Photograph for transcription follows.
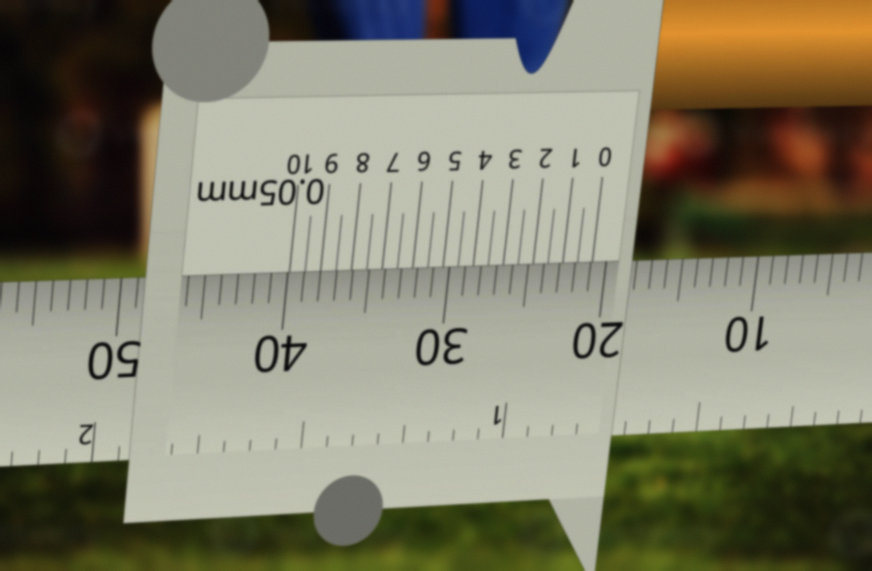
value=20.9 unit=mm
